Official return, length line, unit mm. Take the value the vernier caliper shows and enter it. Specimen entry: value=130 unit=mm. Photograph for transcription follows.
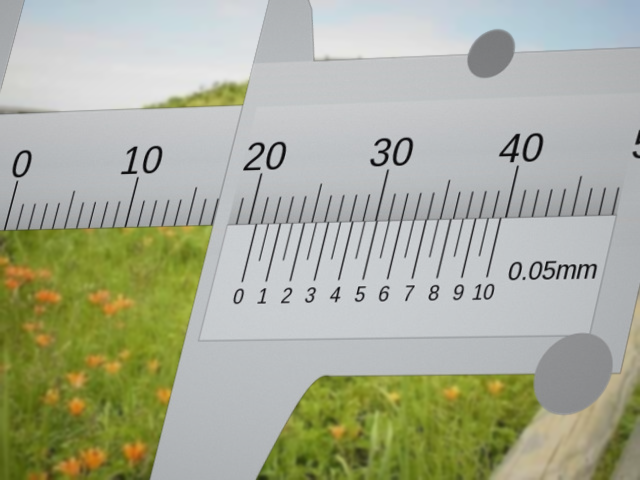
value=20.6 unit=mm
